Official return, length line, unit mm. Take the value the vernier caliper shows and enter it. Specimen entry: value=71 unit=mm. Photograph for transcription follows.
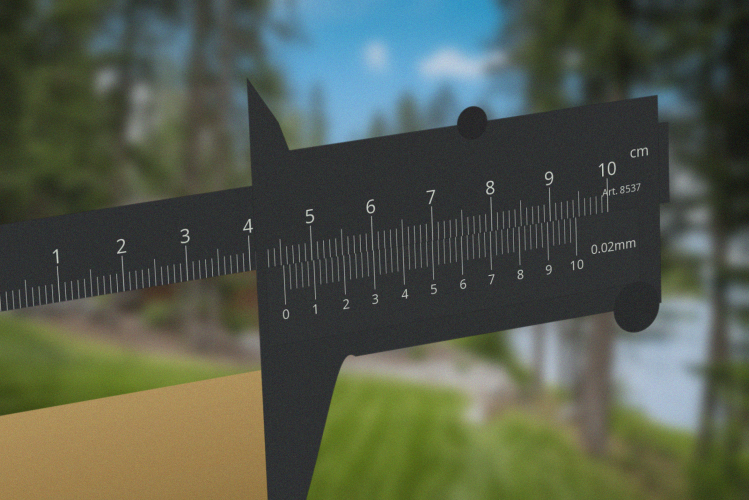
value=45.4 unit=mm
